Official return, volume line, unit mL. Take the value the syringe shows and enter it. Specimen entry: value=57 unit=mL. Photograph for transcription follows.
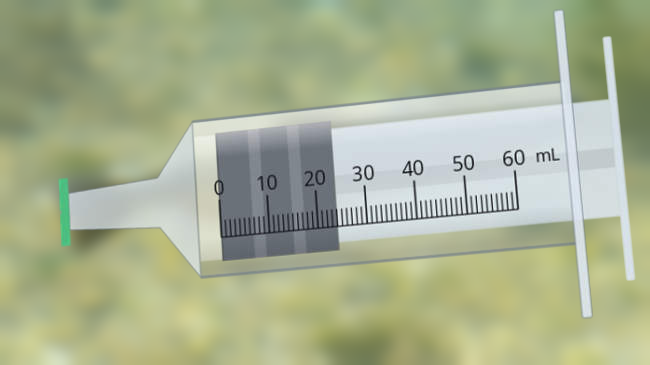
value=0 unit=mL
